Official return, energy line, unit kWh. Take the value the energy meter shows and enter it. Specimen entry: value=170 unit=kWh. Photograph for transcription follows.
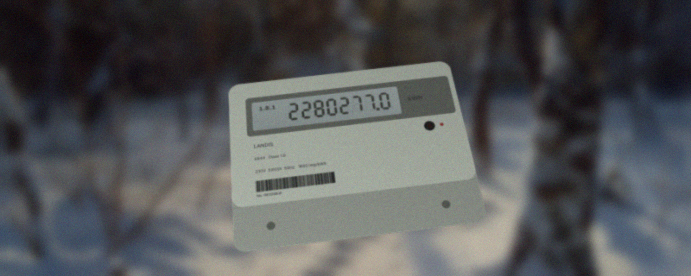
value=2280277.0 unit=kWh
